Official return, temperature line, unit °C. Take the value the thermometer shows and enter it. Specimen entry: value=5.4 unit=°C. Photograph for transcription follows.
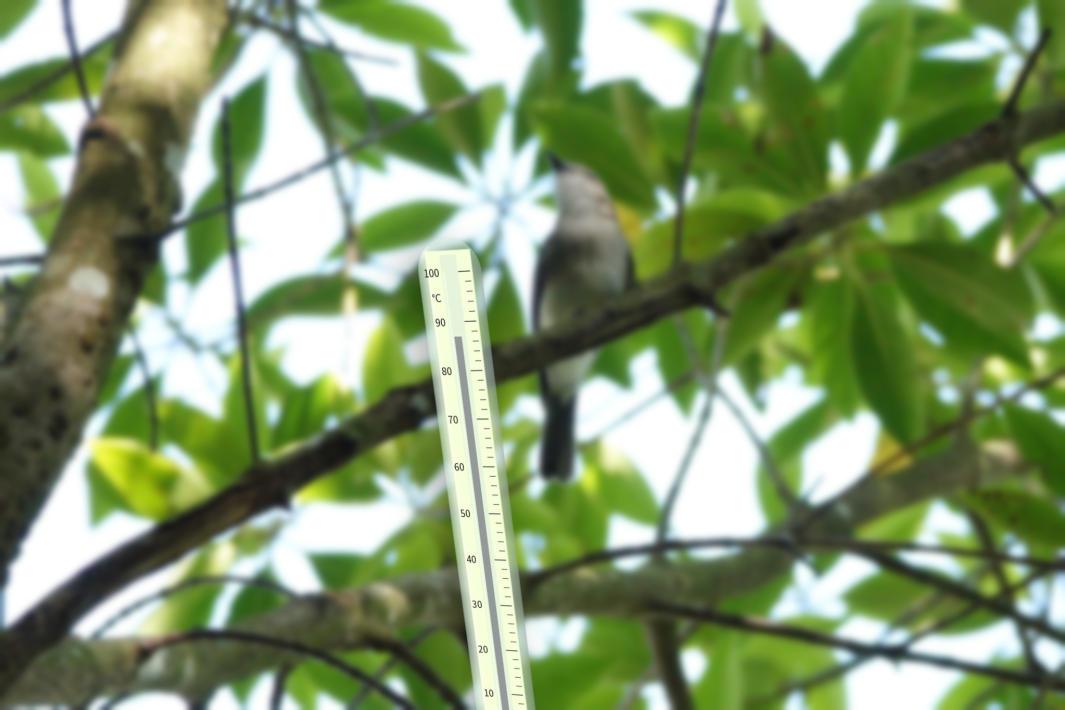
value=87 unit=°C
